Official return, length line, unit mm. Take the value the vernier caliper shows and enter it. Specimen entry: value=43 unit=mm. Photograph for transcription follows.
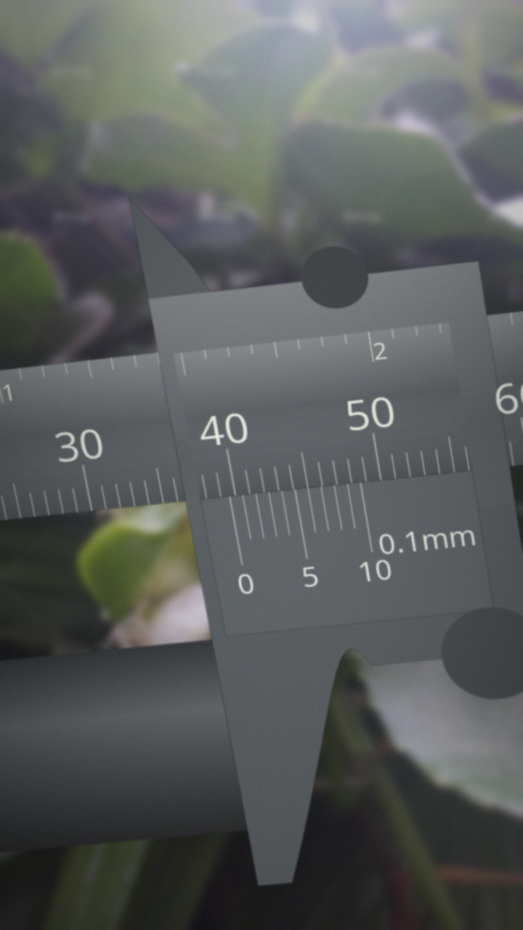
value=39.6 unit=mm
